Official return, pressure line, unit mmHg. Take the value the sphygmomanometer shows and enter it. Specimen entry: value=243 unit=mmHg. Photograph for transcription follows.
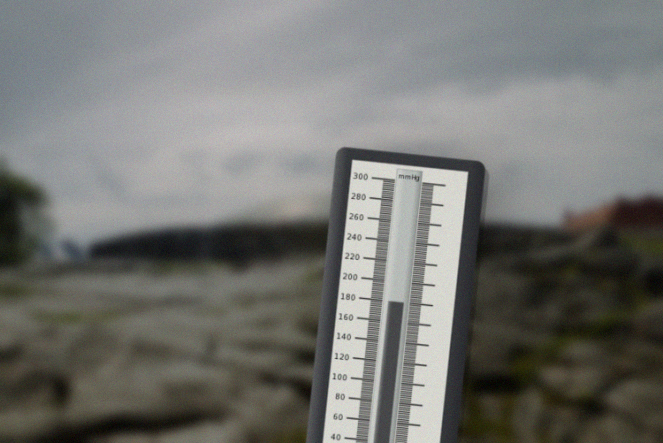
value=180 unit=mmHg
